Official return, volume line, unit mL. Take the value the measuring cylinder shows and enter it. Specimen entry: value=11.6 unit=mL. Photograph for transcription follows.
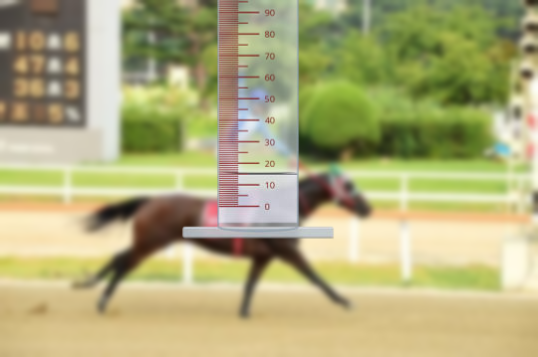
value=15 unit=mL
